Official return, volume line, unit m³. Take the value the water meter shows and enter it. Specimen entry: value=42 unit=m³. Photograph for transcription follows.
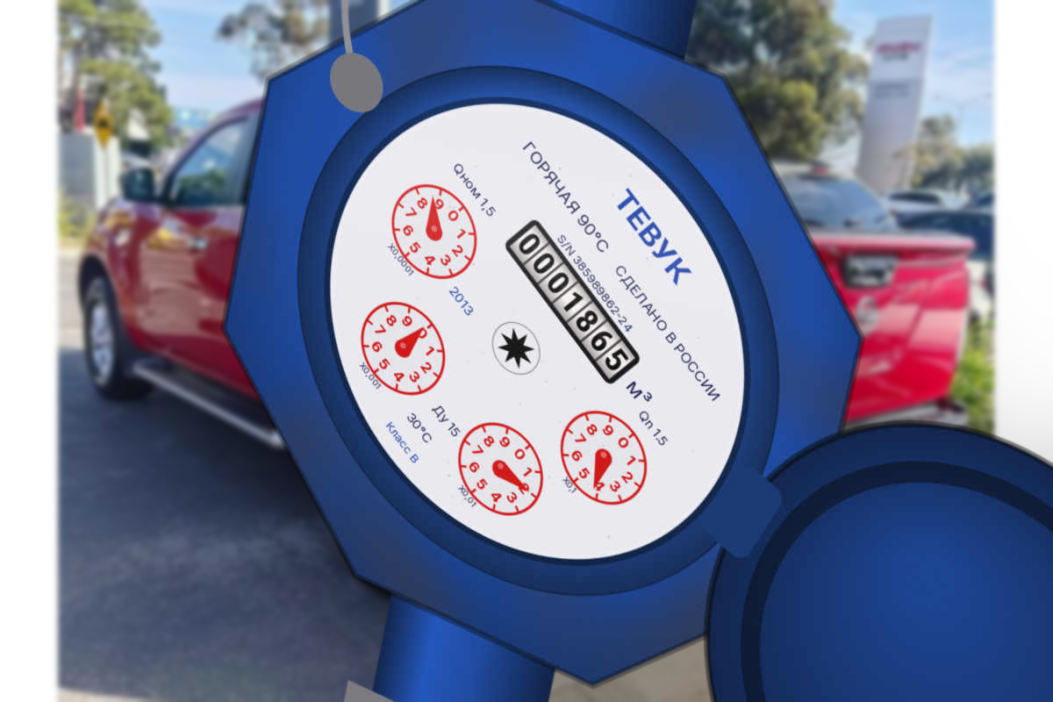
value=1865.4198 unit=m³
